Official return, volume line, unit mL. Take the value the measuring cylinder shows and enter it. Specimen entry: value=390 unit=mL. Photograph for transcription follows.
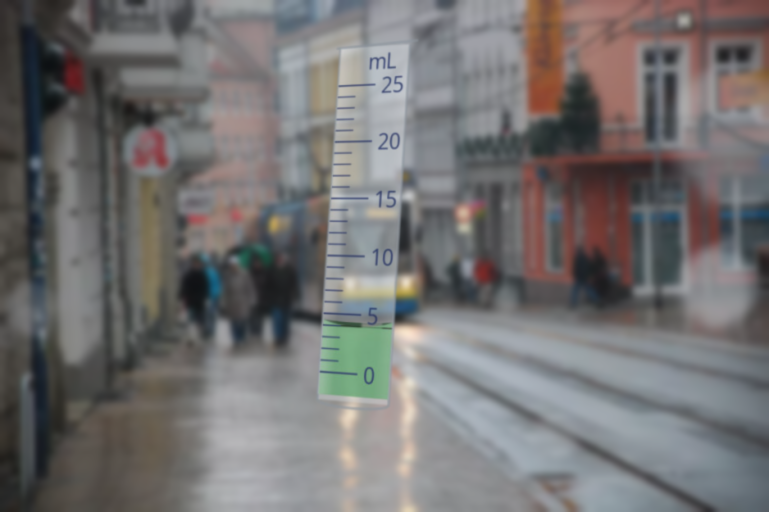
value=4 unit=mL
